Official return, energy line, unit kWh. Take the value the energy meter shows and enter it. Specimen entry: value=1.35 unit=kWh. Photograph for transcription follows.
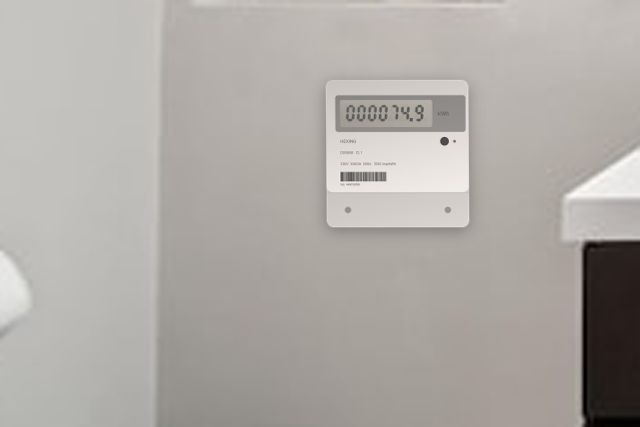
value=74.9 unit=kWh
